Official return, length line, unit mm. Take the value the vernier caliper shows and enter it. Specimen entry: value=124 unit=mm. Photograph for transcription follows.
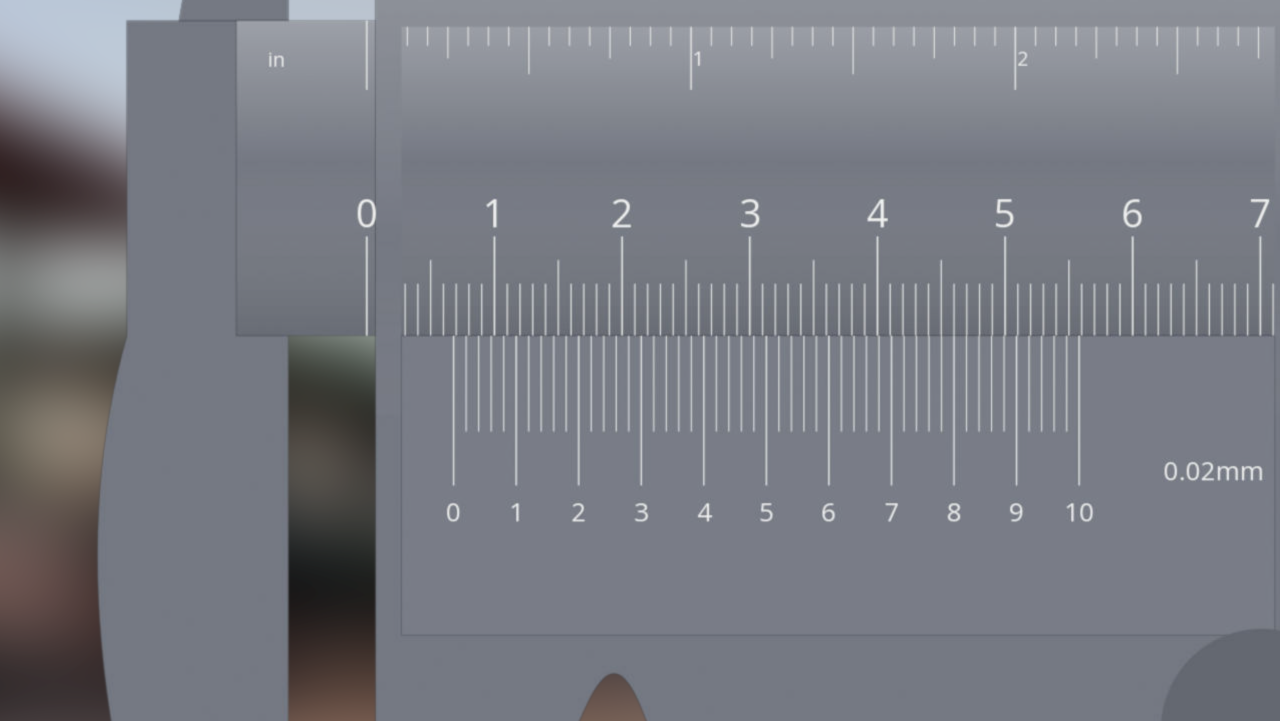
value=6.8 unit=mm
